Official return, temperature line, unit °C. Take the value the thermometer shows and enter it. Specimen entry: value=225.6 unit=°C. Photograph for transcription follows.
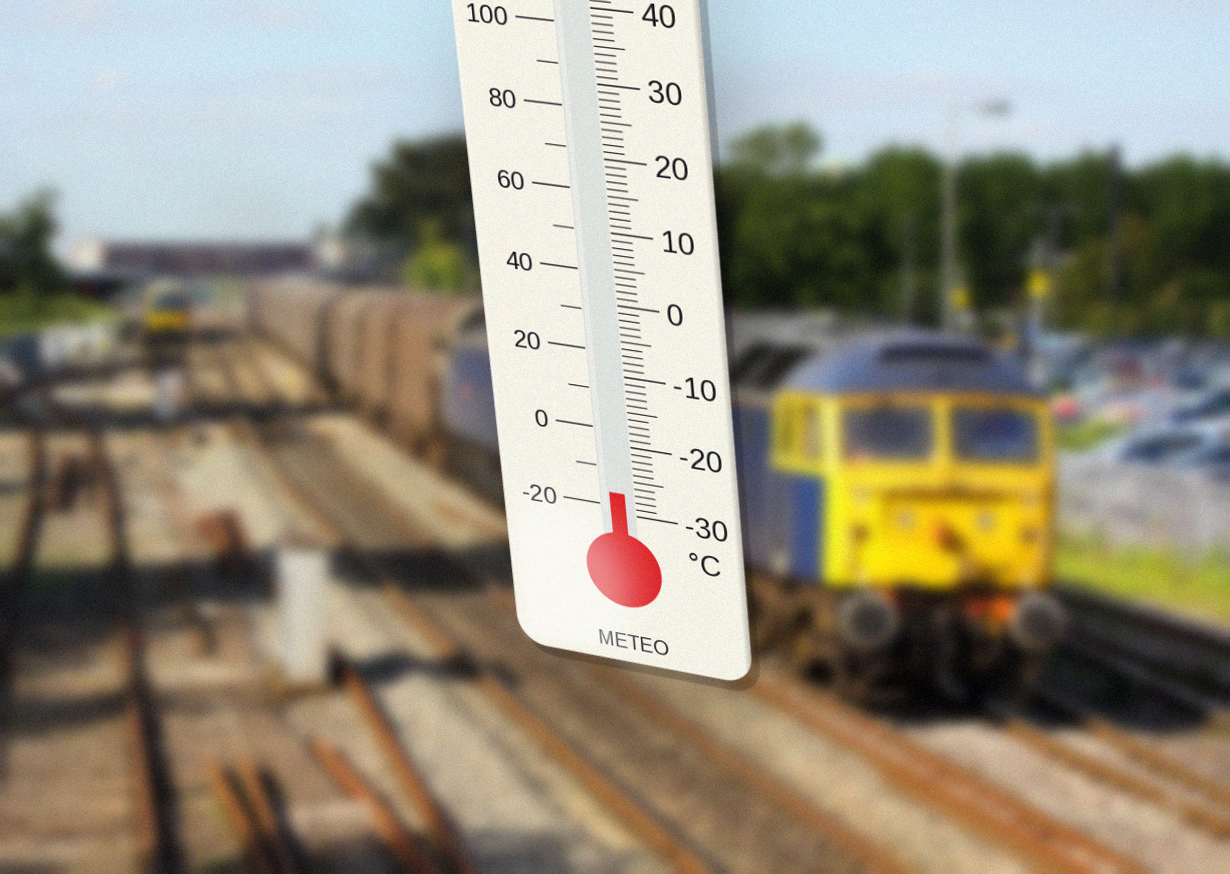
value=-27 unit=°C
